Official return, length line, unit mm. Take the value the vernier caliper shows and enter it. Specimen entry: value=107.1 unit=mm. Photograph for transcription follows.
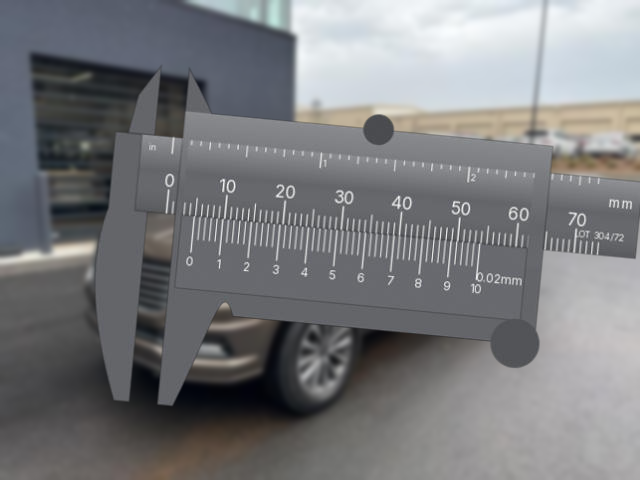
value=4.8 unit=mm
